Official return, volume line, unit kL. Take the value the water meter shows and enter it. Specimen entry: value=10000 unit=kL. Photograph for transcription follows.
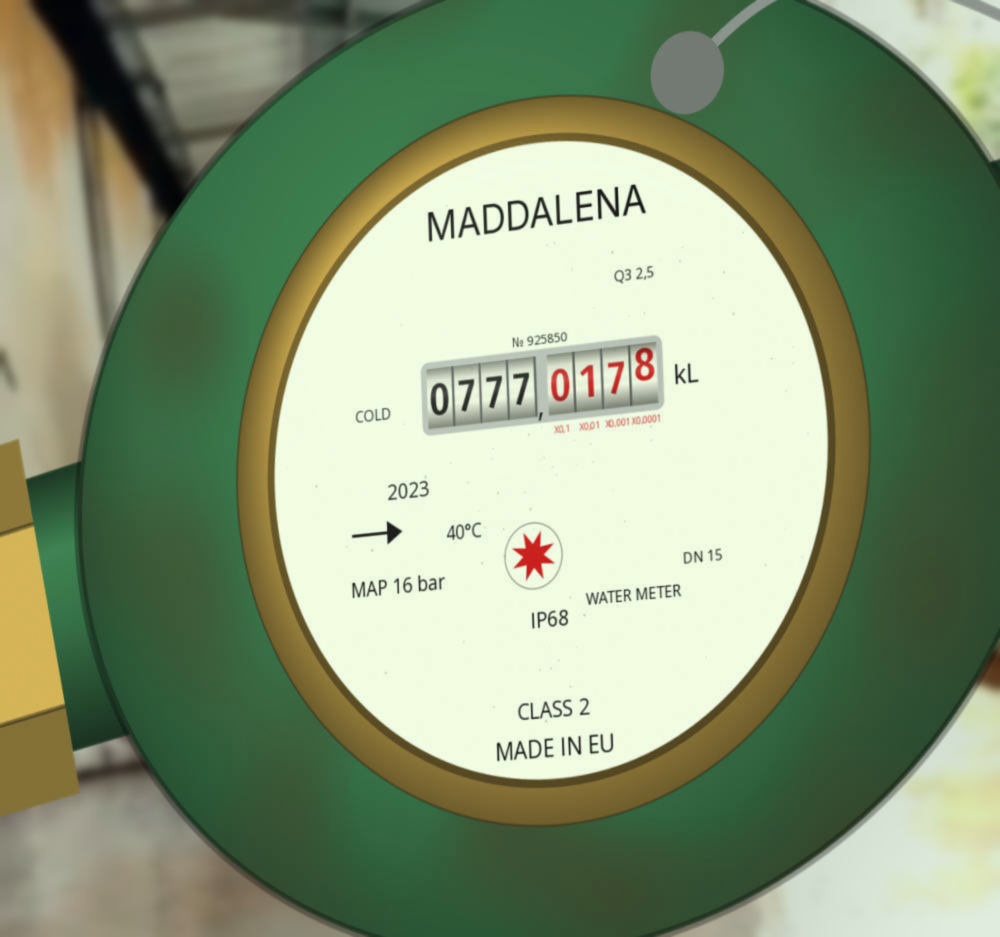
value=777.0178 unit=kL
